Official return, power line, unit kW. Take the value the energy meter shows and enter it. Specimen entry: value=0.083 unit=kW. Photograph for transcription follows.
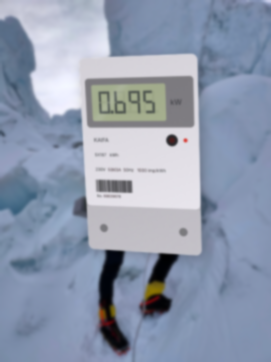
value=0.695 unit=kW
